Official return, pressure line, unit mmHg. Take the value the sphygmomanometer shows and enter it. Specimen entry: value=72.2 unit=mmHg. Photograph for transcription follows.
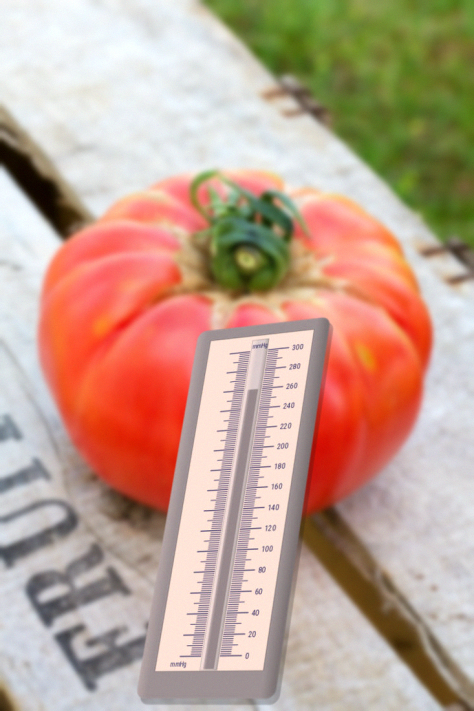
value=260 unit=mmHg
